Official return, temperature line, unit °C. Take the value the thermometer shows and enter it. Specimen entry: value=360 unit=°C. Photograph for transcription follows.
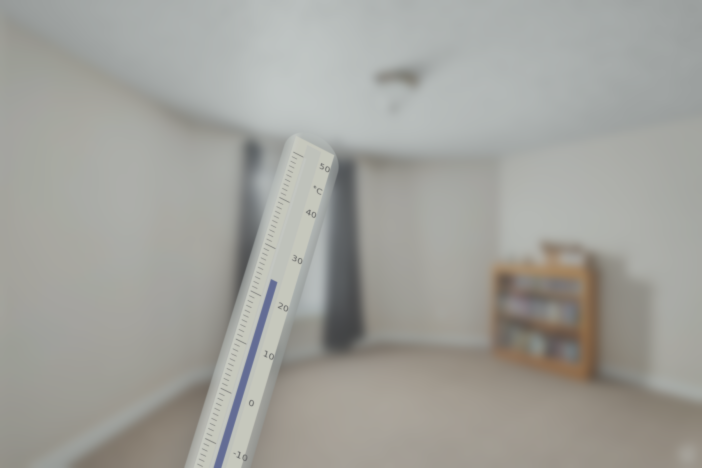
value=24 unit=°C
